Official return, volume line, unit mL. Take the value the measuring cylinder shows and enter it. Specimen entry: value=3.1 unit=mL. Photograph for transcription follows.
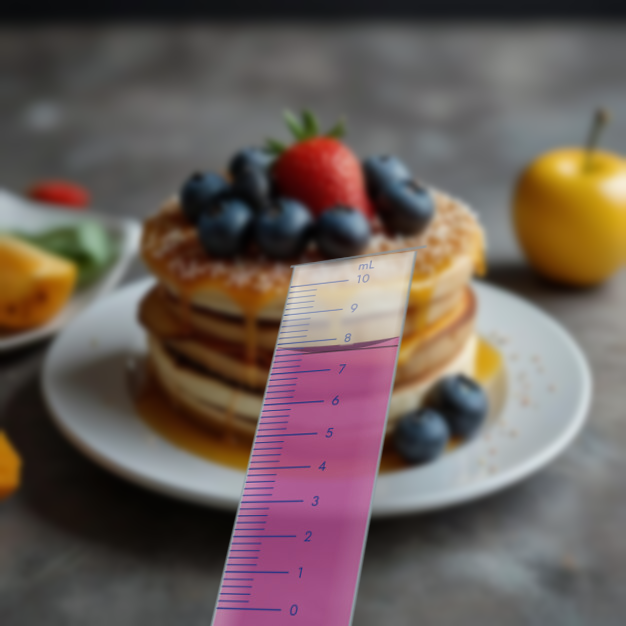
value=7.6 unit=mL
